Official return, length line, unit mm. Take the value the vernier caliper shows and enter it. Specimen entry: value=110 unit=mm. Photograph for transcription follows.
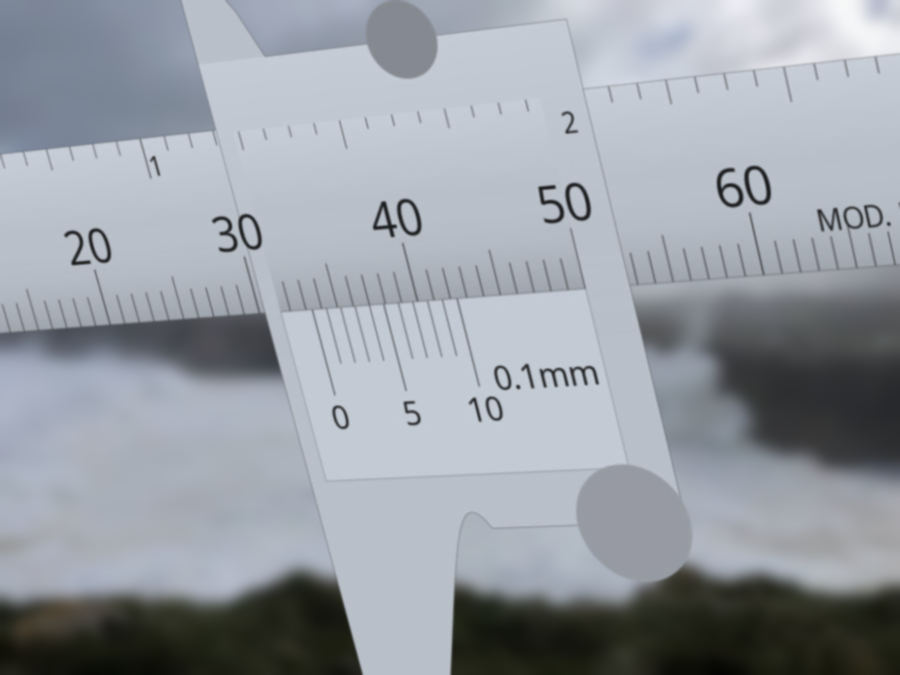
value=33.4 unit=mm
